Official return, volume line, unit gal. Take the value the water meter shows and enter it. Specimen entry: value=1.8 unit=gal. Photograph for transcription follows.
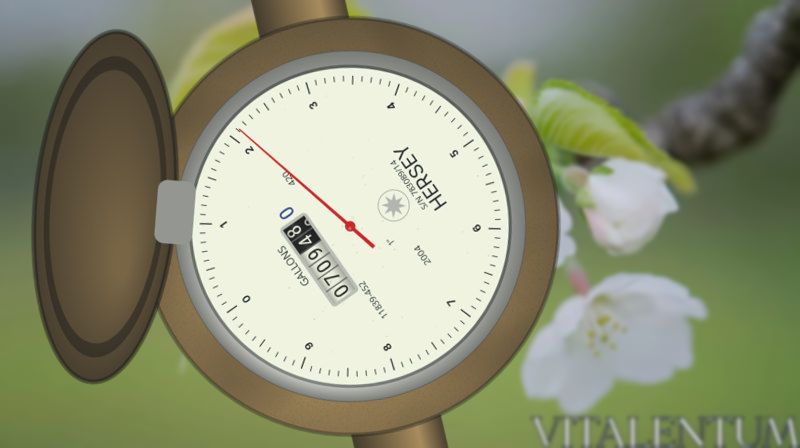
value=709482.1 unit=gal
